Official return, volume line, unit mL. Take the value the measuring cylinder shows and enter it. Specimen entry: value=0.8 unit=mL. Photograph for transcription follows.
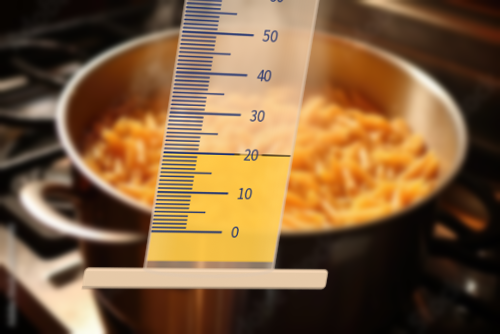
value=20 unit=mL
